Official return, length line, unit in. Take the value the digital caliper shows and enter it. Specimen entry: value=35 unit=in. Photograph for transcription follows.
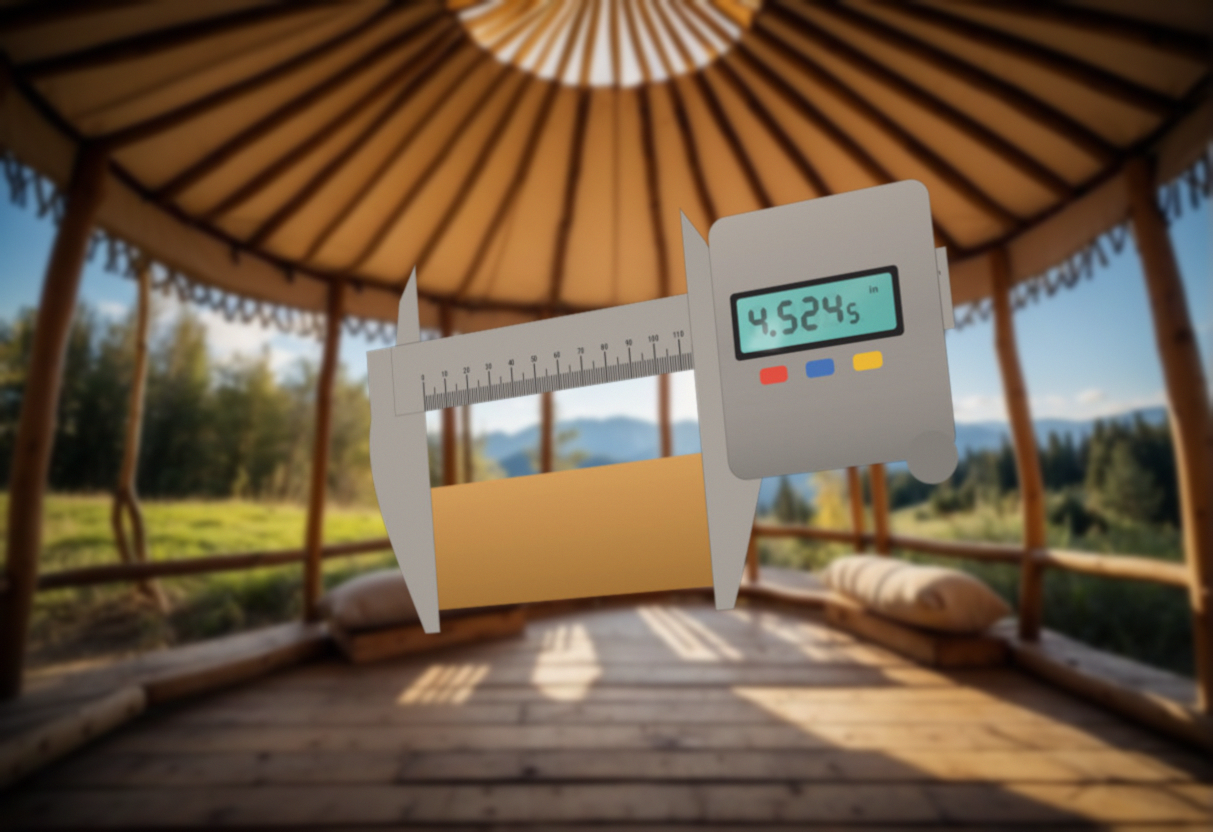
value=4.5245 unit=in
